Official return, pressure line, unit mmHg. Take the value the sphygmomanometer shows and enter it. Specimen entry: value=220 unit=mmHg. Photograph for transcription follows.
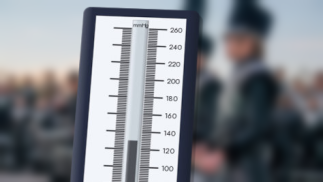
value=130 unit=mmHg
